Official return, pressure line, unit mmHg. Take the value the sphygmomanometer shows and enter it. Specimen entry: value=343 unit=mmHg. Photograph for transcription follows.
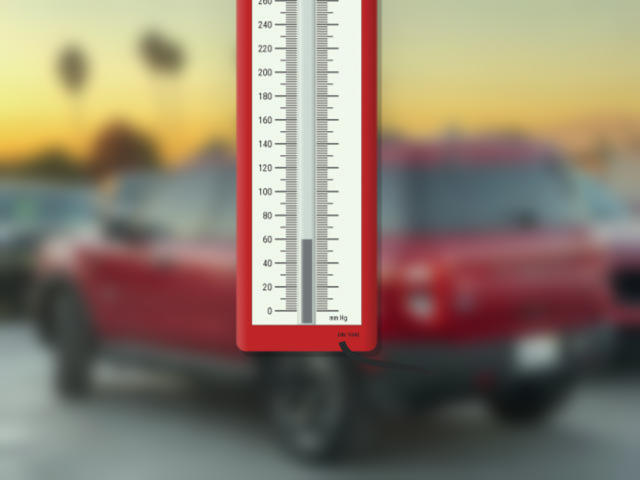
value=60 unit=mmHg
